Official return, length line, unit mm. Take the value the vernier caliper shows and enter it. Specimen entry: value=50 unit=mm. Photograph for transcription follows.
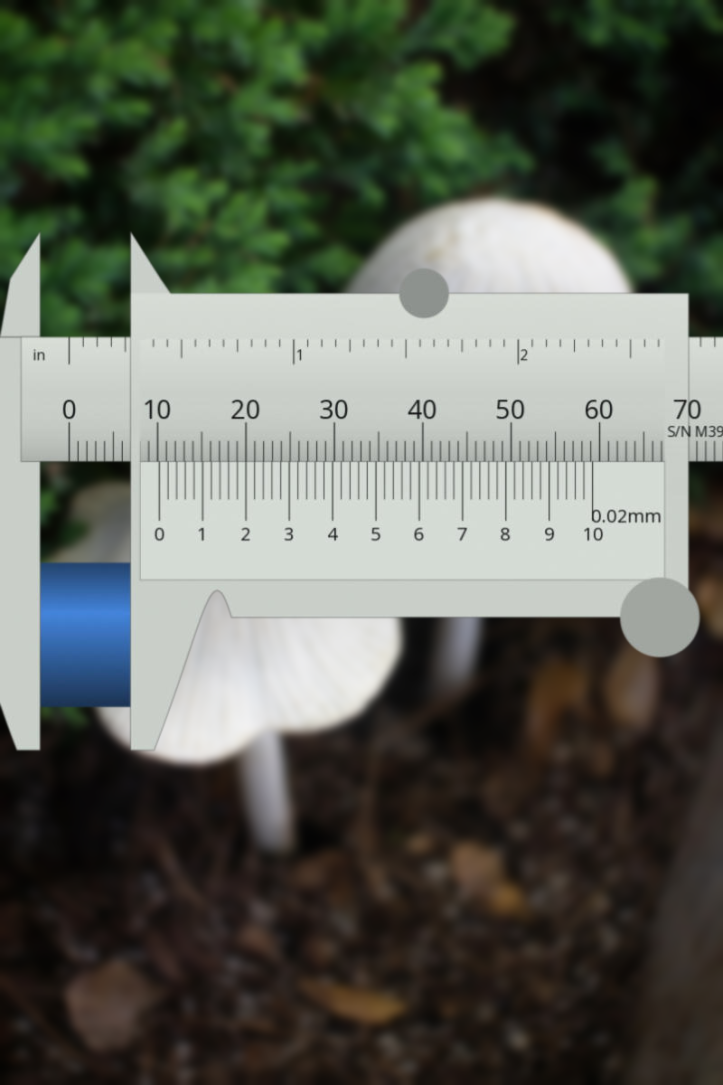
value=10.2 unit=mm
